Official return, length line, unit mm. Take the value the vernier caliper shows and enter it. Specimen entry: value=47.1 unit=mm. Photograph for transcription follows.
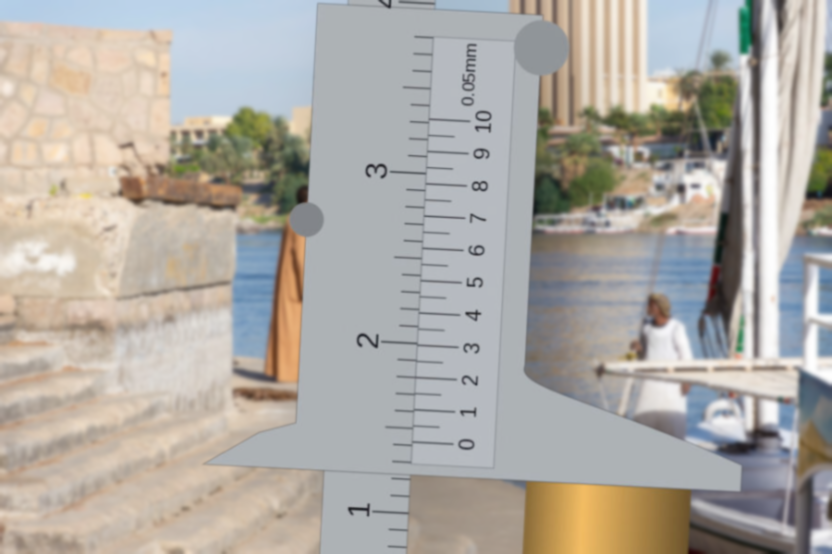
value=14.2 unit=mm
